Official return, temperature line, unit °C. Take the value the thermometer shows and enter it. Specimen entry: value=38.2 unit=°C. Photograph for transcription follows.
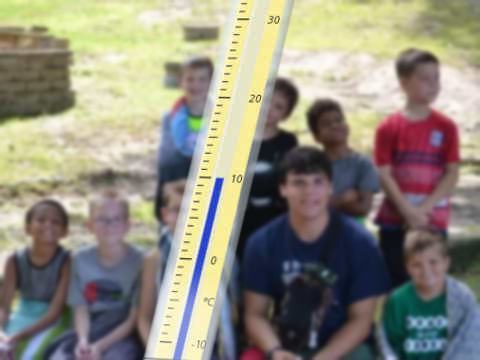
value=10 unit=°C
